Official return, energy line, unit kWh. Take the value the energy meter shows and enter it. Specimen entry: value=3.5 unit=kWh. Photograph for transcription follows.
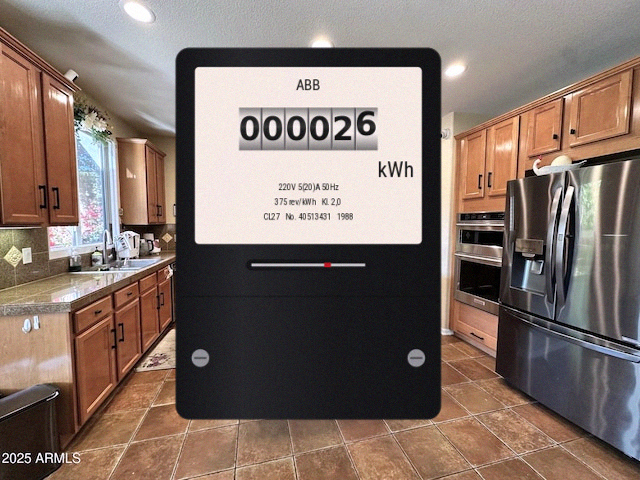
value=26 unit=kWh
